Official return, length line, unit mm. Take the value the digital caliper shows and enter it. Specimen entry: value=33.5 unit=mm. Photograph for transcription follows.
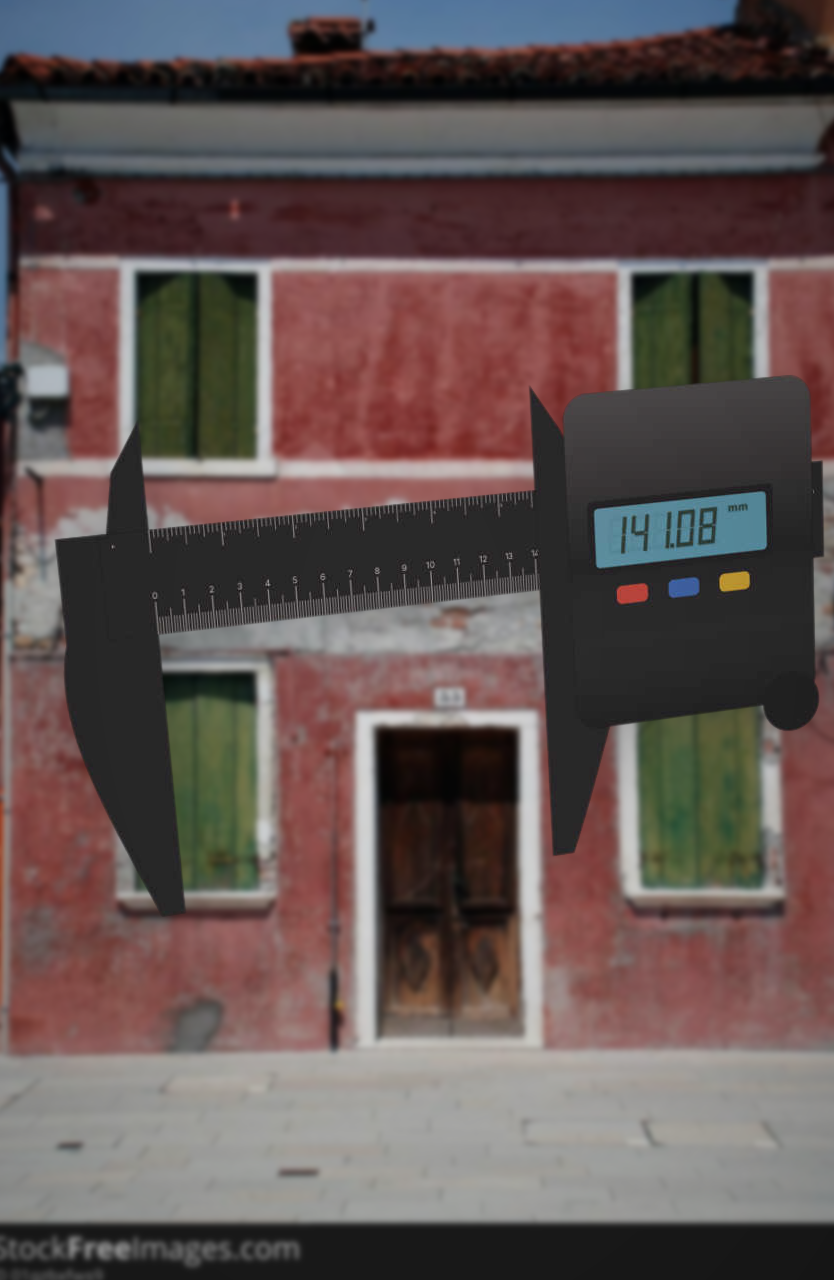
value=141.08 unit=mm
